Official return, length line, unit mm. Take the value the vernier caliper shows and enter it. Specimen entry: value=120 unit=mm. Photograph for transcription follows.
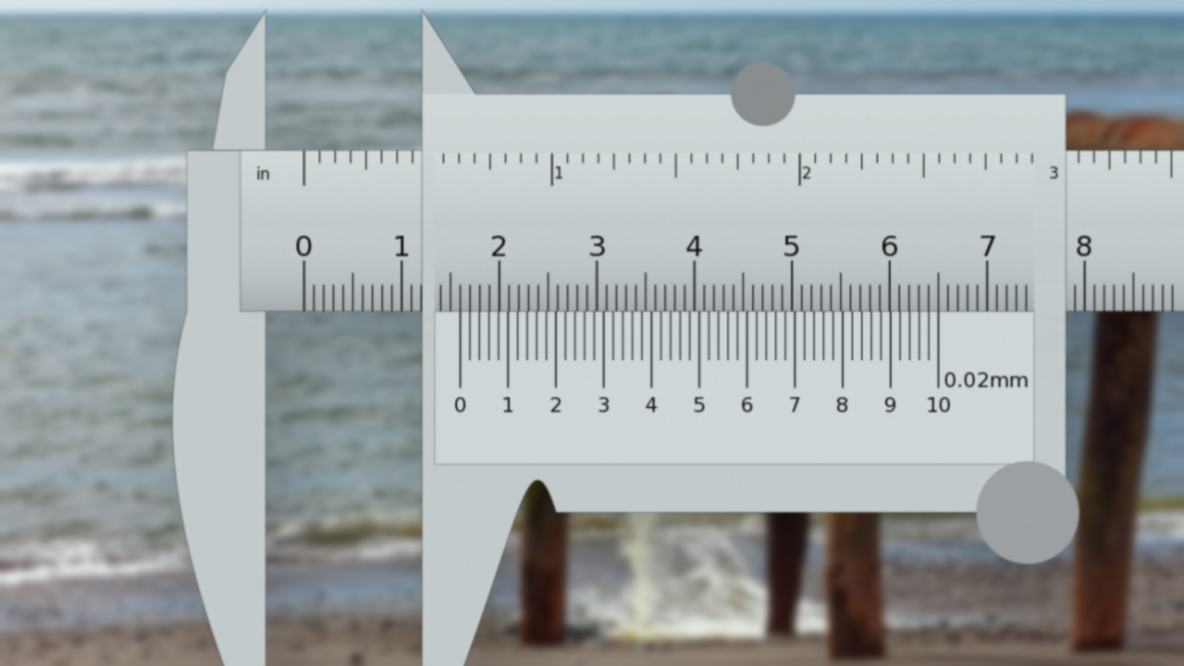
value=16.0 unit=mm
